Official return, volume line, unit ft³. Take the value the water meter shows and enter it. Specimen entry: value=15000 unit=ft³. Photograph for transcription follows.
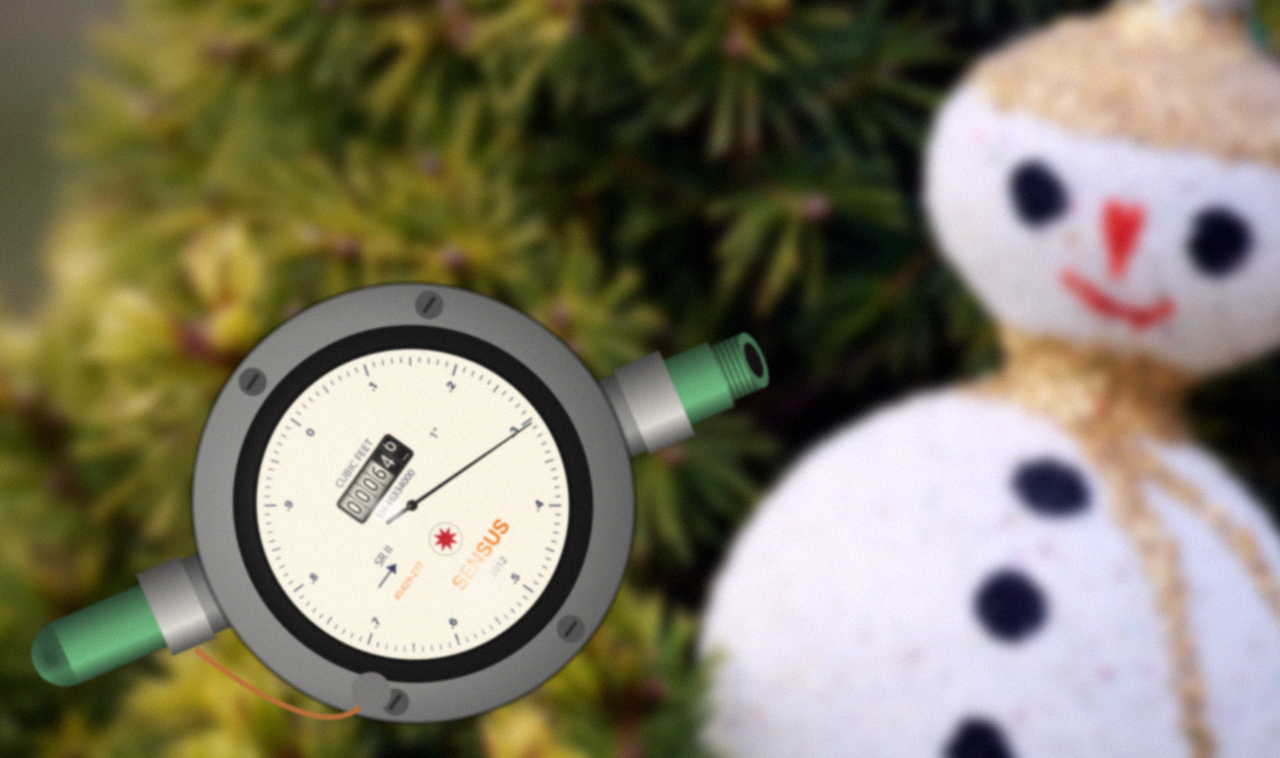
value=646.30 unit=ft³
